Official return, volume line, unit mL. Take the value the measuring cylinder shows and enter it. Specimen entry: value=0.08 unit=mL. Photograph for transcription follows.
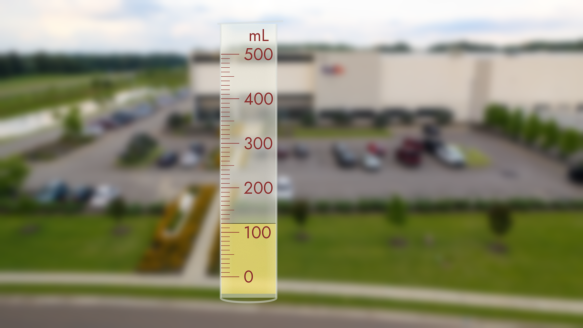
value=120 unit=mL
